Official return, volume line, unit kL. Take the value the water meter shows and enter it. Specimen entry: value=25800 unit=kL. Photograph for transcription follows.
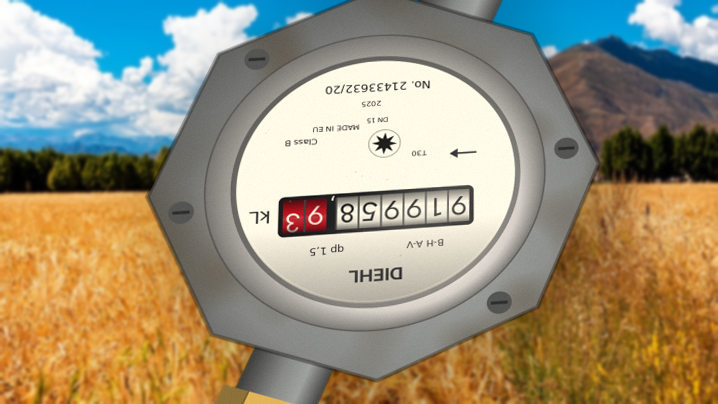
value=919958.93 unit=kL
